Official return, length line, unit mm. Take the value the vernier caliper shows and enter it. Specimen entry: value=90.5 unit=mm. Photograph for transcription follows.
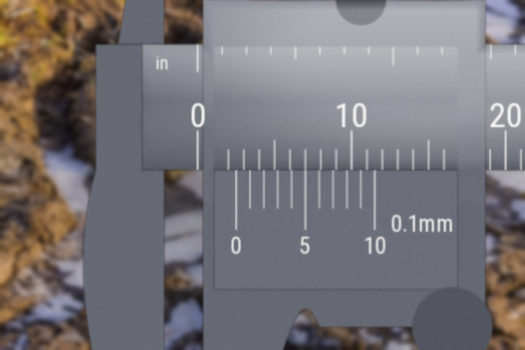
value=2.5 unit=mm
